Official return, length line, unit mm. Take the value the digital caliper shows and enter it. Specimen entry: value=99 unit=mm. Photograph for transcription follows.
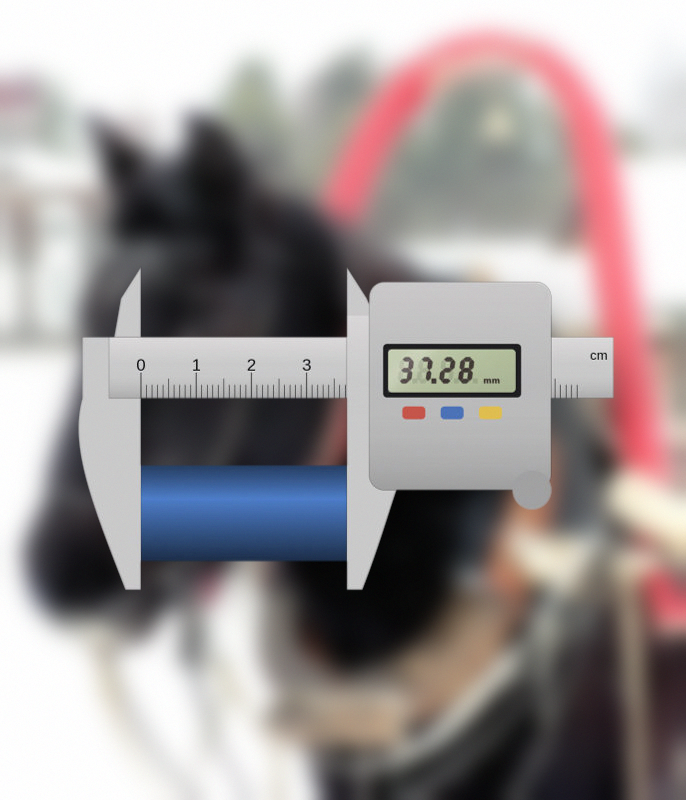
value=37.28 unit=mm
